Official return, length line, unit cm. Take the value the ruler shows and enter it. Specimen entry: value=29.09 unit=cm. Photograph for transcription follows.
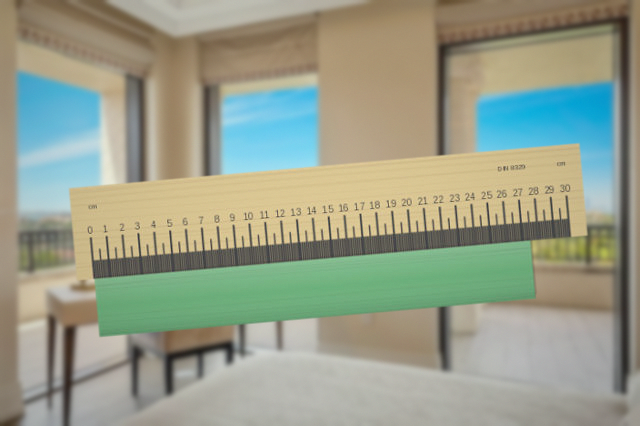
value=27.5 unit=cm
